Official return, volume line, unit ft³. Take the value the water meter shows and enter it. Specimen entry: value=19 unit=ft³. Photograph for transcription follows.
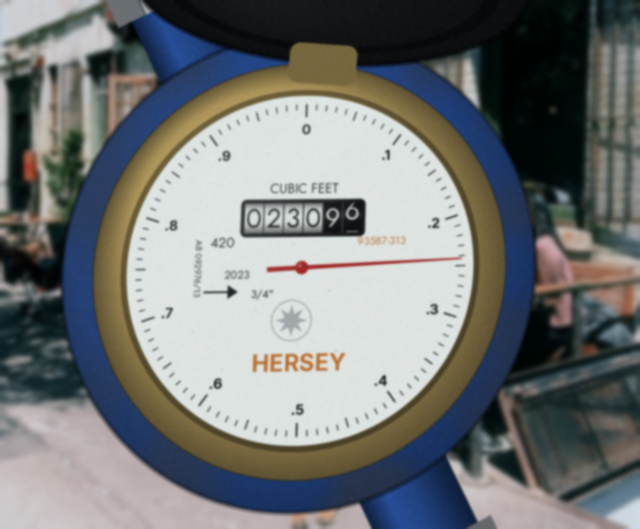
value=23096.24 unit=ft³
